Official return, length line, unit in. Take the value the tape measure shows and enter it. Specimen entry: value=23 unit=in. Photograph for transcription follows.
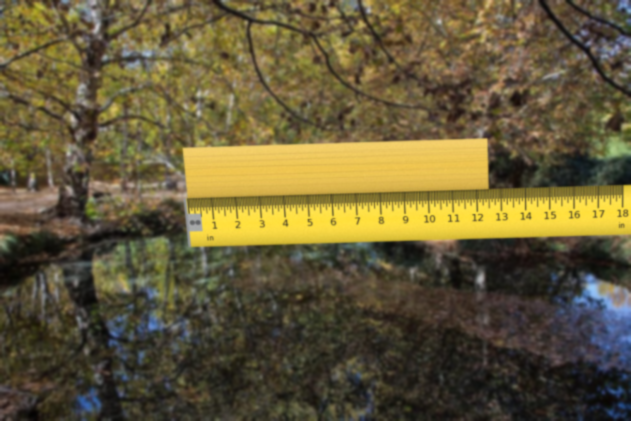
value=12.5 unit=in
